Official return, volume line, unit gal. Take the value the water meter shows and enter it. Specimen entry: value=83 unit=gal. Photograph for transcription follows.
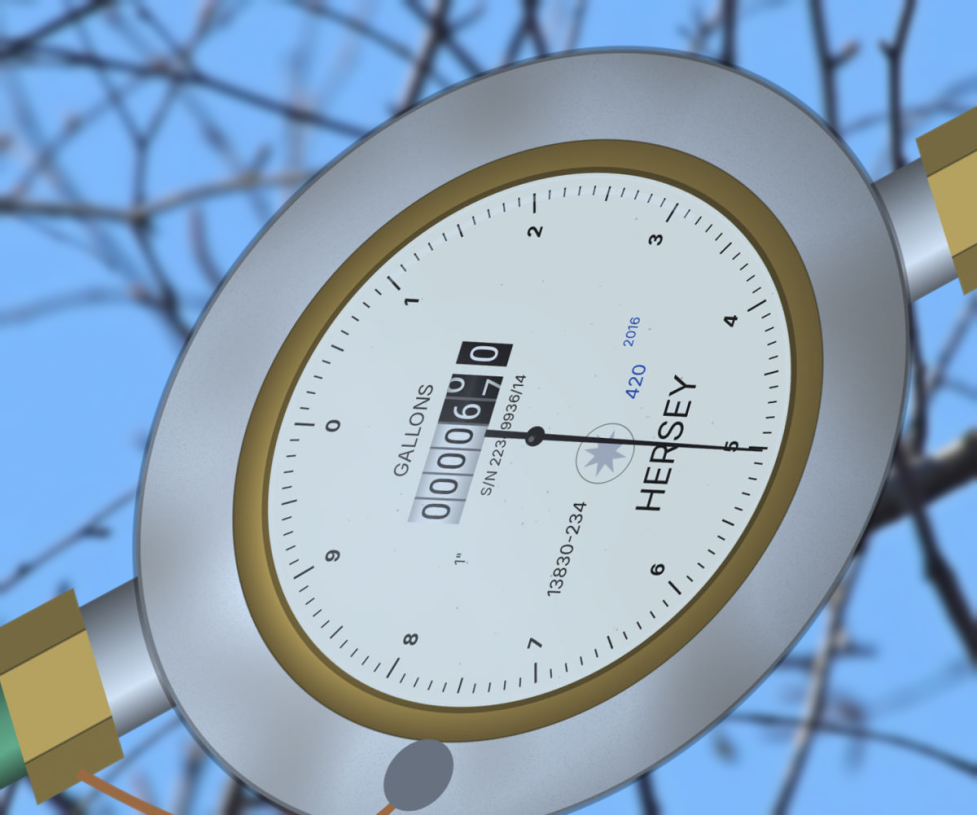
value=665.0 unit=gal
